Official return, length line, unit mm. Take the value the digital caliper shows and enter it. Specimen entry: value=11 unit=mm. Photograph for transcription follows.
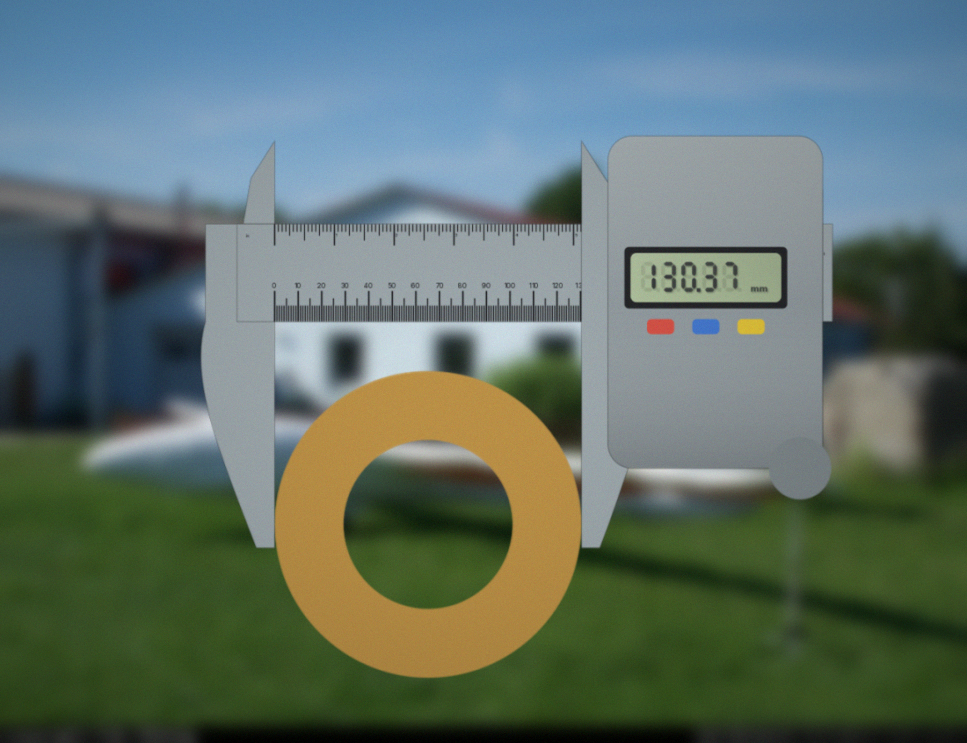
value=130.37 unit=mm
